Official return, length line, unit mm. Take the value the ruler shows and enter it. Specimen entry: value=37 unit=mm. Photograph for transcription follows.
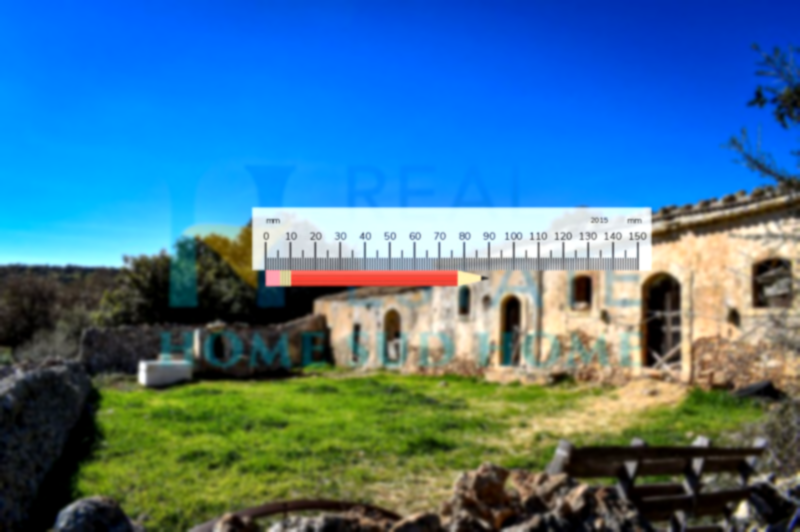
value=90 unit=mm
